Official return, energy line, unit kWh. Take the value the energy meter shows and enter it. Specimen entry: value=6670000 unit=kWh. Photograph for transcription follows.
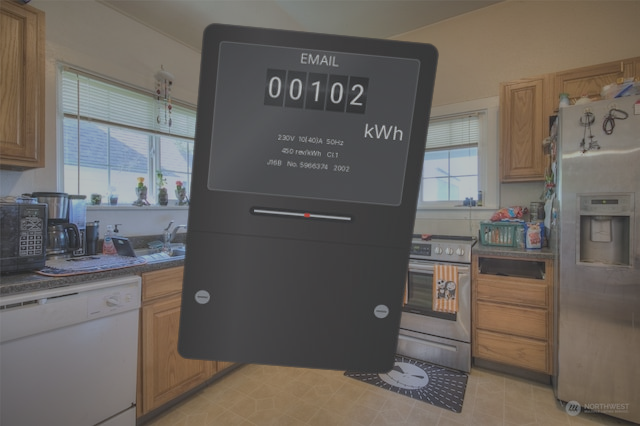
value=102 unit=kWh
